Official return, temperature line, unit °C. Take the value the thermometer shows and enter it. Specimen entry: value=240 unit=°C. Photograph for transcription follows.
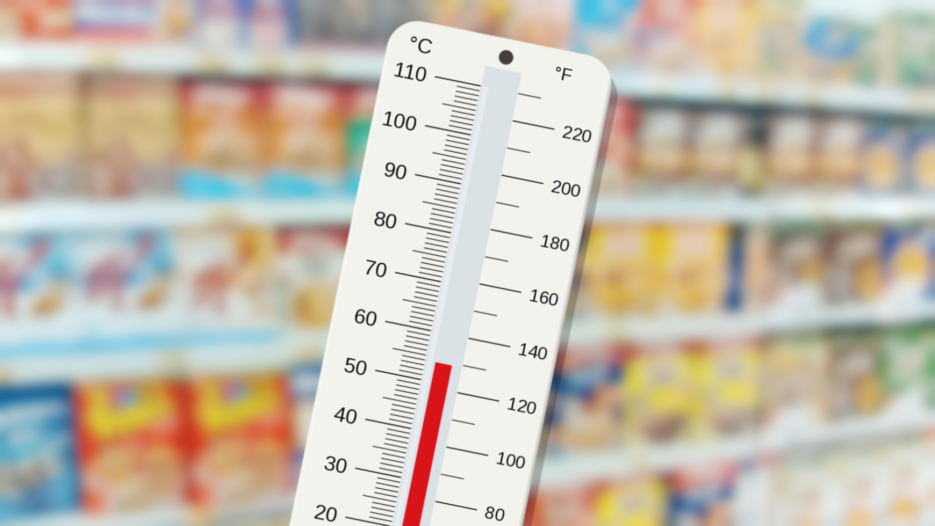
value=54 unit=°C
